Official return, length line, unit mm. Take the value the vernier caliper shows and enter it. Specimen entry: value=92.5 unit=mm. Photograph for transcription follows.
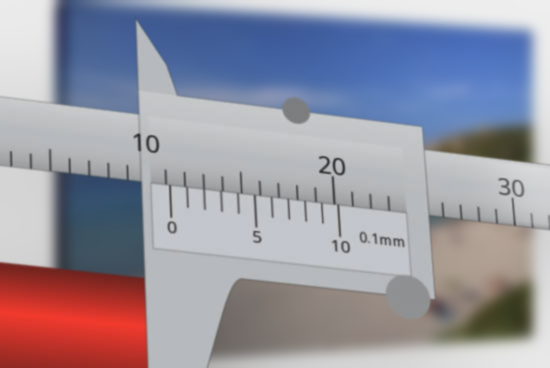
value=11.2 unit=mm
